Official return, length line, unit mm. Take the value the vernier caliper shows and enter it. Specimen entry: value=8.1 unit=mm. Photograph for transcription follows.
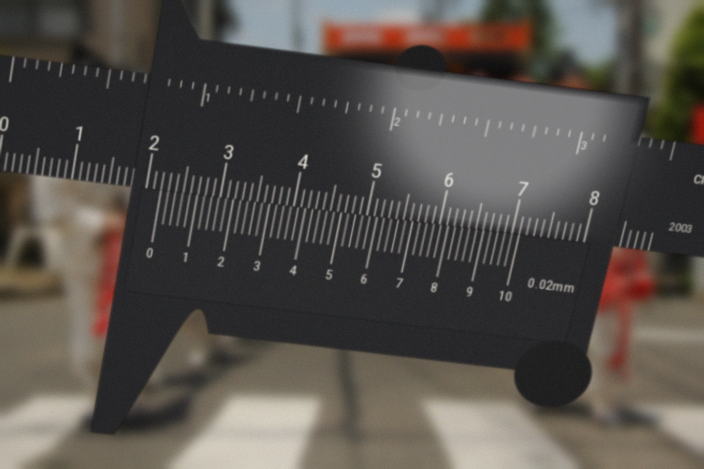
value=22.0 unit=mm
